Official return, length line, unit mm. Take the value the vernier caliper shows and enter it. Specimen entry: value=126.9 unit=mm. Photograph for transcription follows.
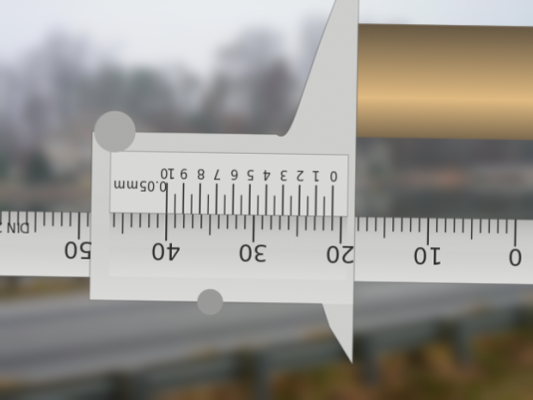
value=21.0 unit=mm
